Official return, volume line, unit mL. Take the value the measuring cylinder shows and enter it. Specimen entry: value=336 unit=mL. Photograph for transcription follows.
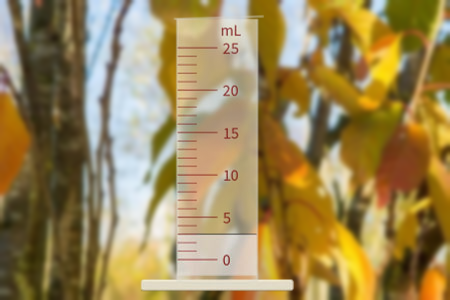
value=3 unit=mL
